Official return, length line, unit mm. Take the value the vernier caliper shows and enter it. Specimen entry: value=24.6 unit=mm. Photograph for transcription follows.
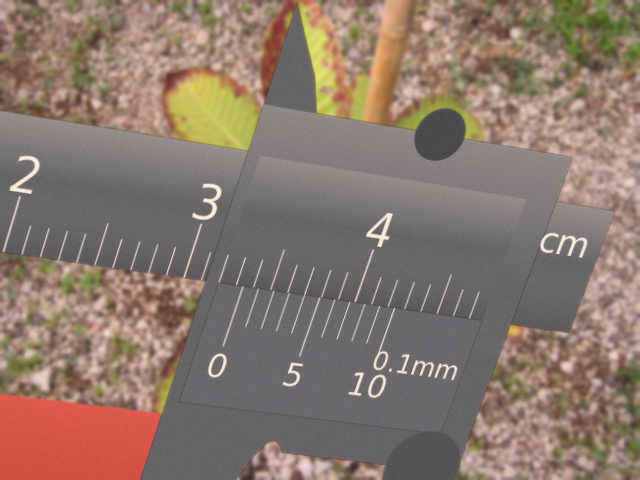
value=33.4 unit=mm
